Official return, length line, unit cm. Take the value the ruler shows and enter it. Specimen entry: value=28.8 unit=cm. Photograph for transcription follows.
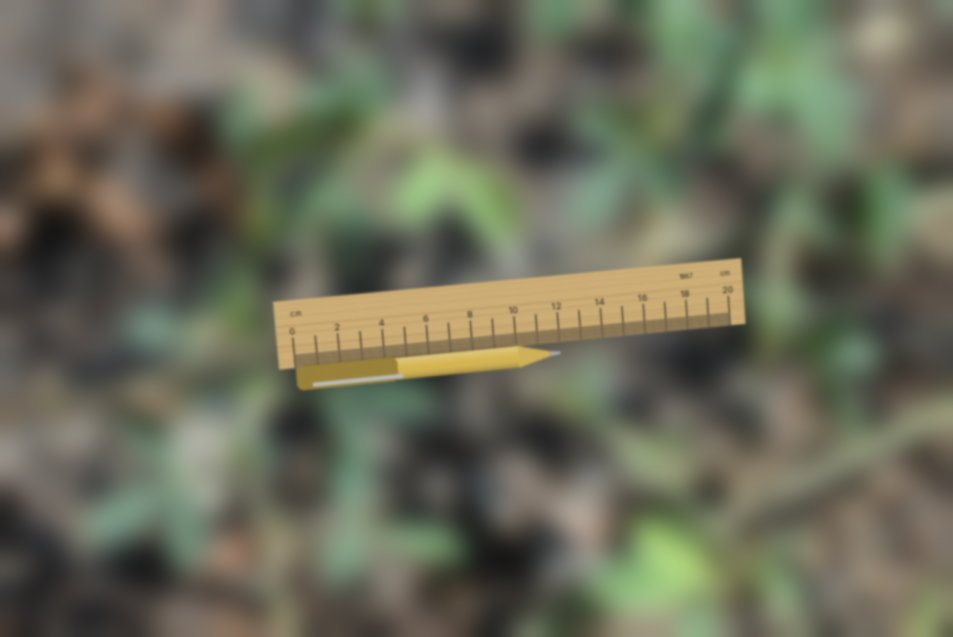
value=12 unit=cm
